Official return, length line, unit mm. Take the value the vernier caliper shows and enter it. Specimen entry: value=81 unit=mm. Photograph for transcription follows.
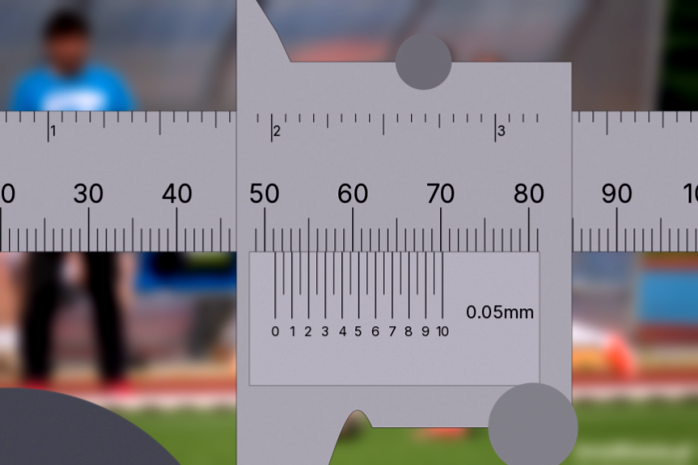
value=51.2 unit=mm
